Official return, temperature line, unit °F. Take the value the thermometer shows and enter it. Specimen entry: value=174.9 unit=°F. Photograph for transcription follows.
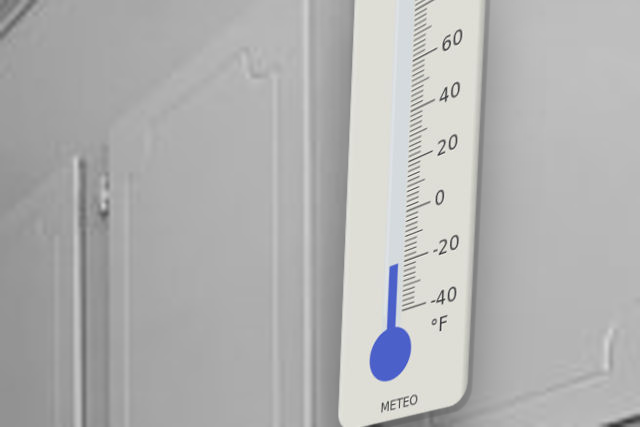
value=-20 unit=°F
